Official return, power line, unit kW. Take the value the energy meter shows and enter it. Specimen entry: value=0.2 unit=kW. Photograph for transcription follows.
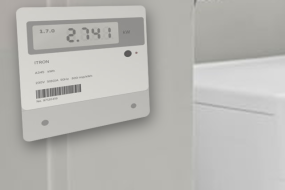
value=2.741 unit=kW
